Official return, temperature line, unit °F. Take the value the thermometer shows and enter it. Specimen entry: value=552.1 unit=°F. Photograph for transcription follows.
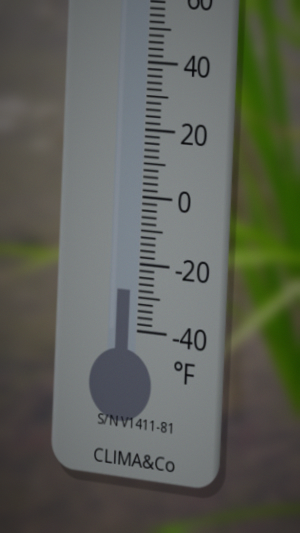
value=-28 unit=°F
